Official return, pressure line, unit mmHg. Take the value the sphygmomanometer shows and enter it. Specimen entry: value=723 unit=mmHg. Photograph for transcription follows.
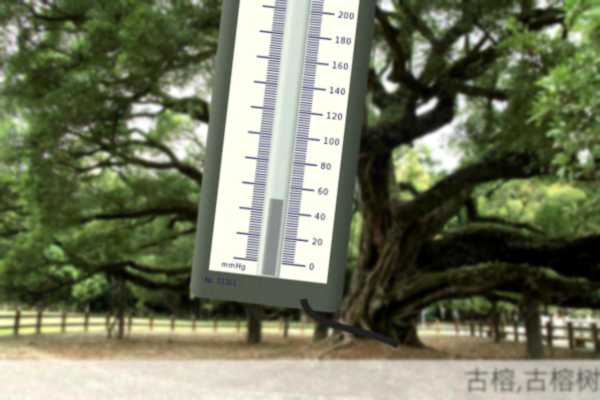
value=50 unit=mmHg
